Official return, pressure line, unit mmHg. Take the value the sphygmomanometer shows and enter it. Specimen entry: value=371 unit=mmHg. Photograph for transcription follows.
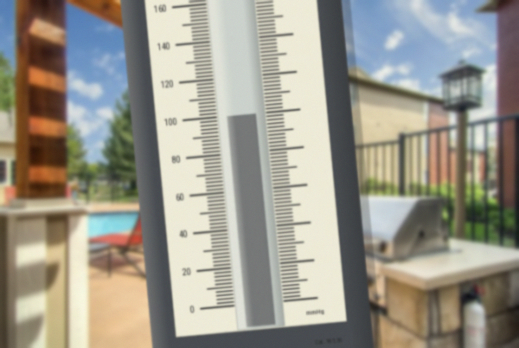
value=100 unit=mmHg
